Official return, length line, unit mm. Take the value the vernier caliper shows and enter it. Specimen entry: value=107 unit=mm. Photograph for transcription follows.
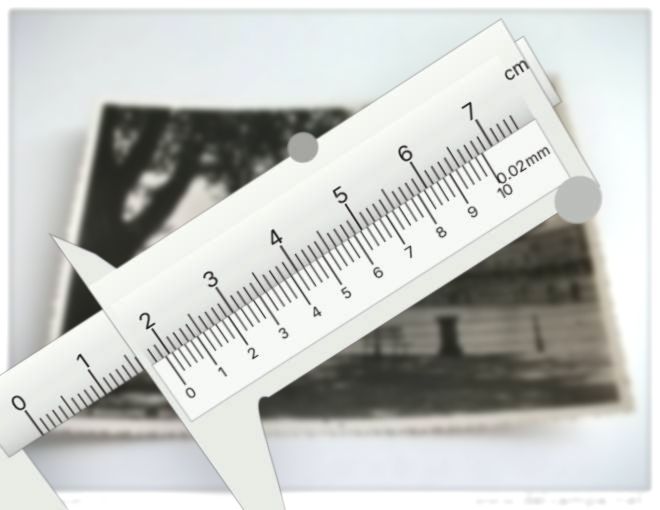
value=19.4 unit=mm
